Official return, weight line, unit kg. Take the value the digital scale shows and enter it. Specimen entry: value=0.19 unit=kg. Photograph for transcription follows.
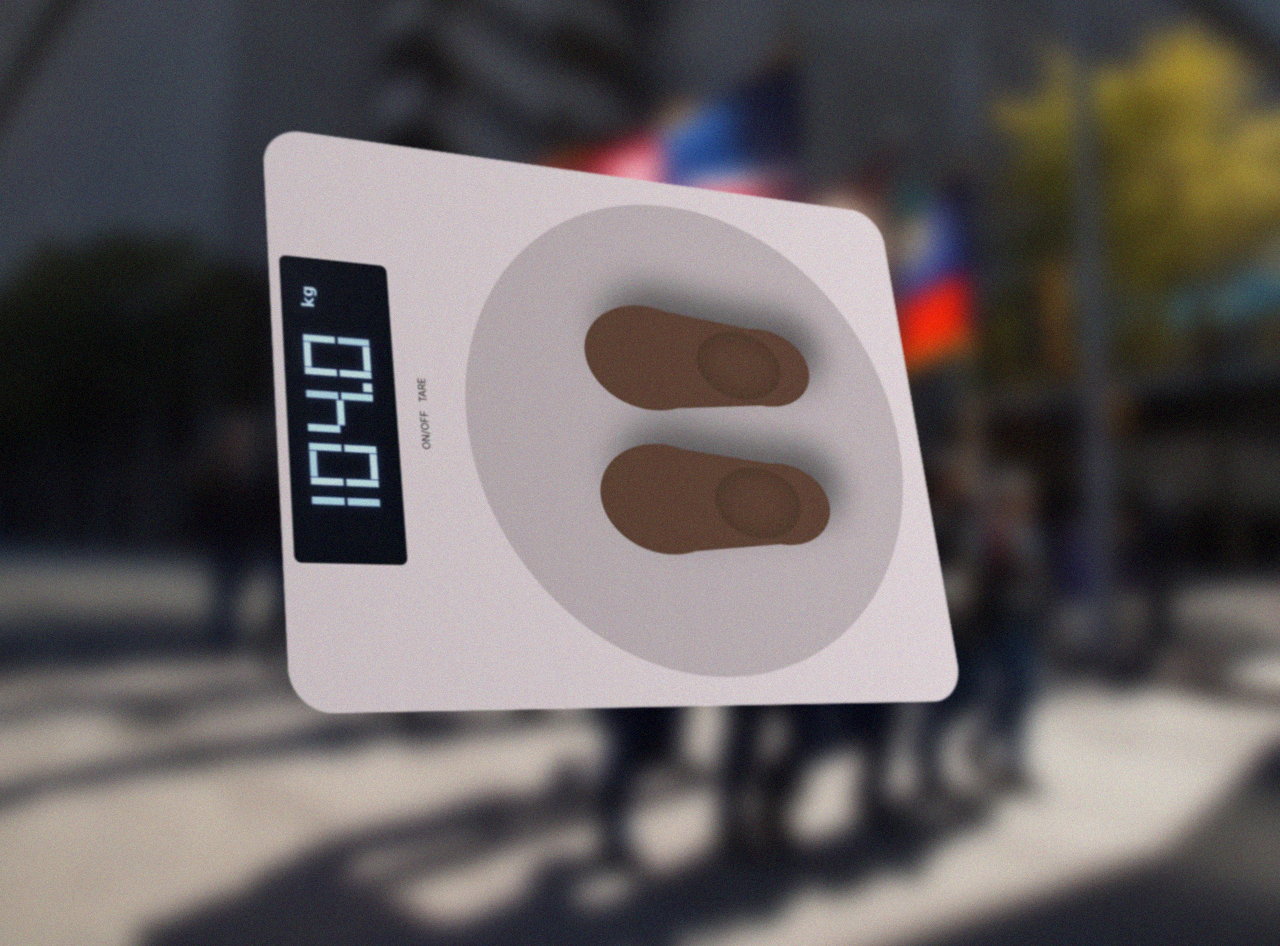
value=104.0 unit=kg
